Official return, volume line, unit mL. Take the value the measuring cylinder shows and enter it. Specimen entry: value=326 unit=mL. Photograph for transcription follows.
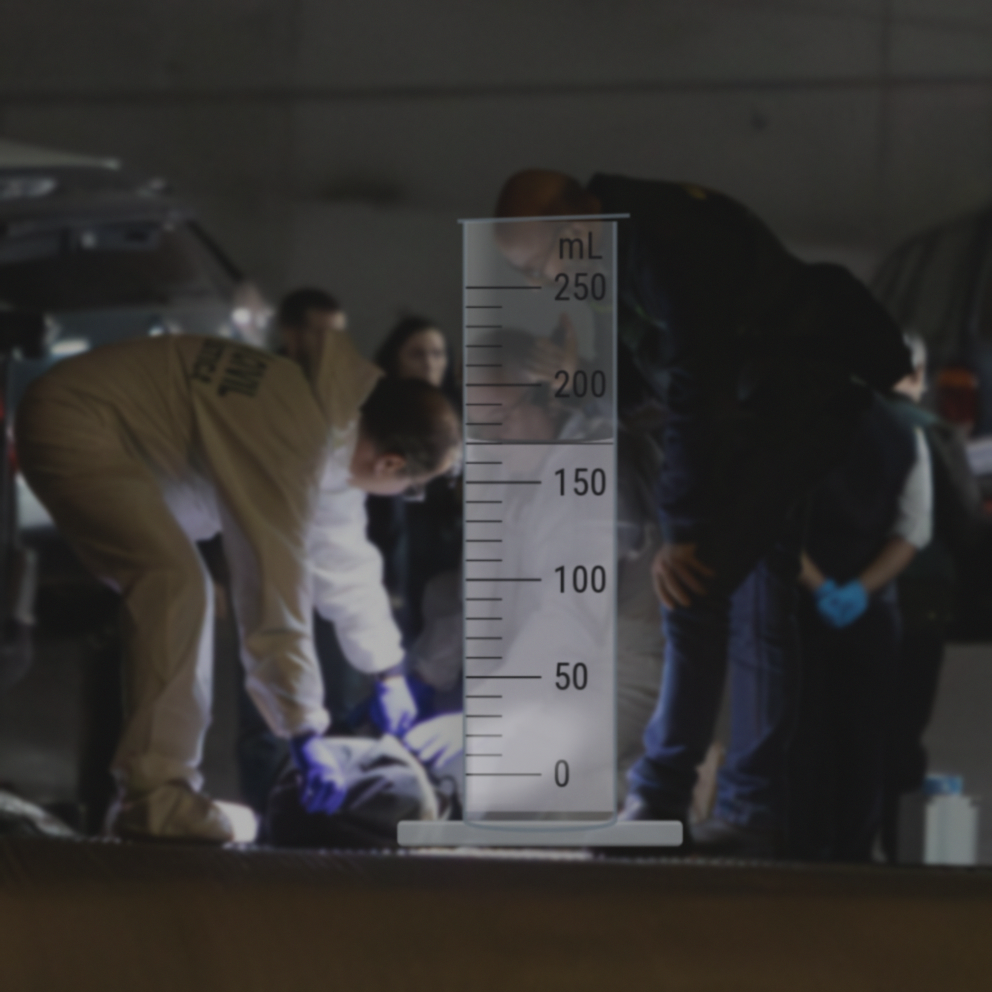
value=170 unit=mL
